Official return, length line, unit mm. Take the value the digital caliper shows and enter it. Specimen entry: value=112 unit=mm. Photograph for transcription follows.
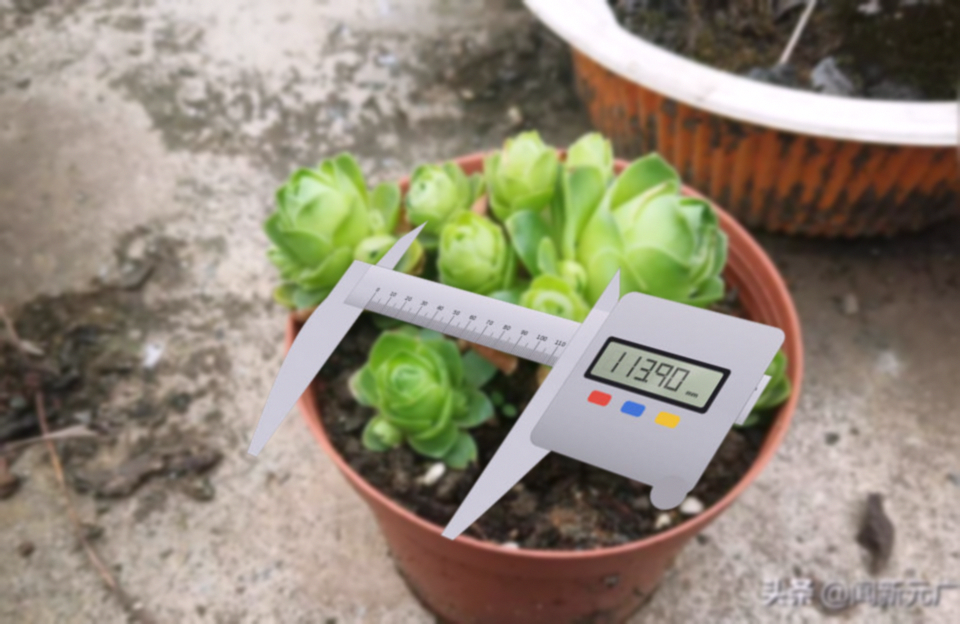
value=113.90 unit=mm
